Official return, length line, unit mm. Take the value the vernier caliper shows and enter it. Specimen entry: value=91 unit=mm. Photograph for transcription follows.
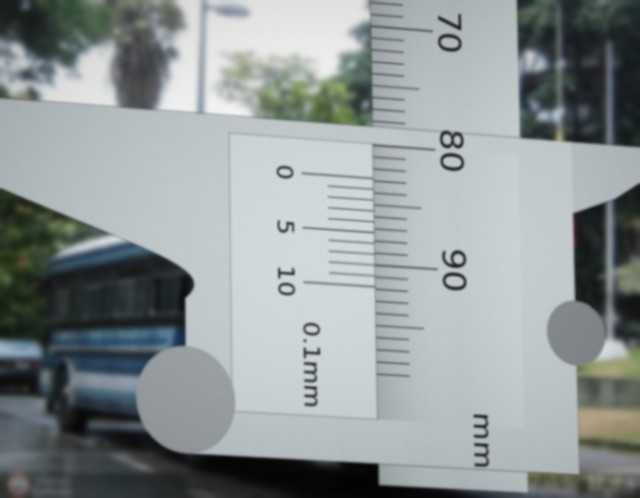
value=82.8 unit=mm
